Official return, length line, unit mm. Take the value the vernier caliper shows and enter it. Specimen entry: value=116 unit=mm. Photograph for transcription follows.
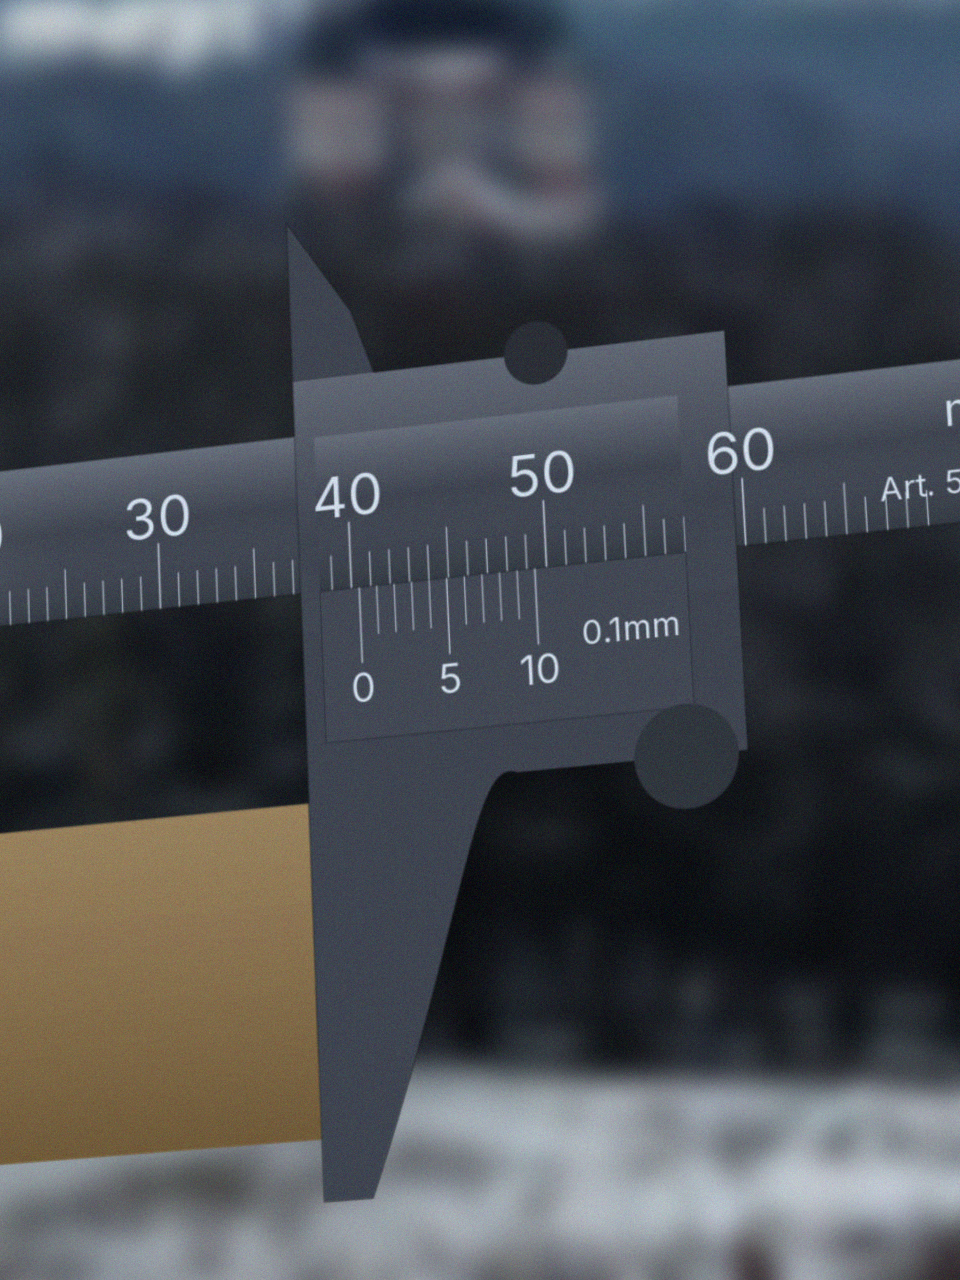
value=40.4 unit=mm
